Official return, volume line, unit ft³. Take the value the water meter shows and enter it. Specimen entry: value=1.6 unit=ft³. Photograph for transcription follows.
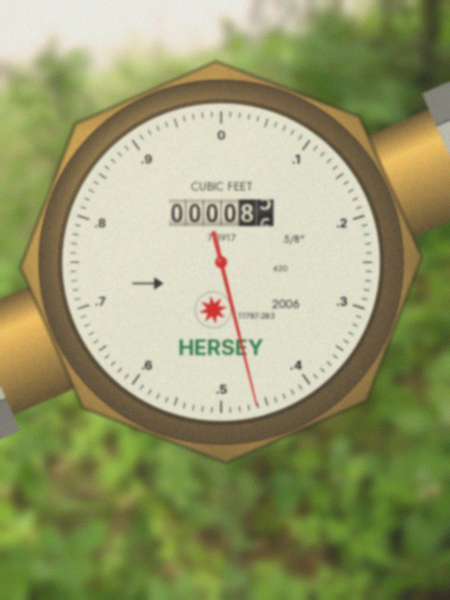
value=85.46 unit=ft³
